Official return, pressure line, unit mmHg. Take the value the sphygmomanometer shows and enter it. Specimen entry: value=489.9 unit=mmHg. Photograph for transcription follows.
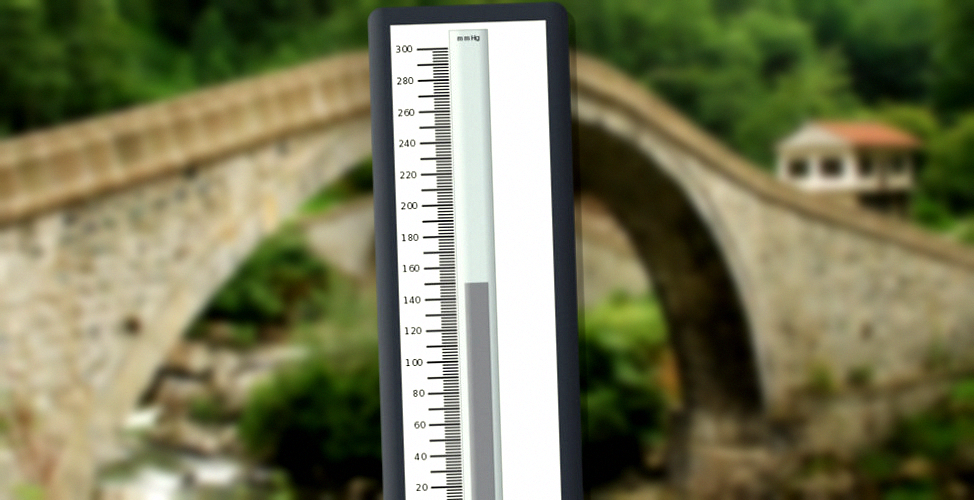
value=150 unit=mmHg
